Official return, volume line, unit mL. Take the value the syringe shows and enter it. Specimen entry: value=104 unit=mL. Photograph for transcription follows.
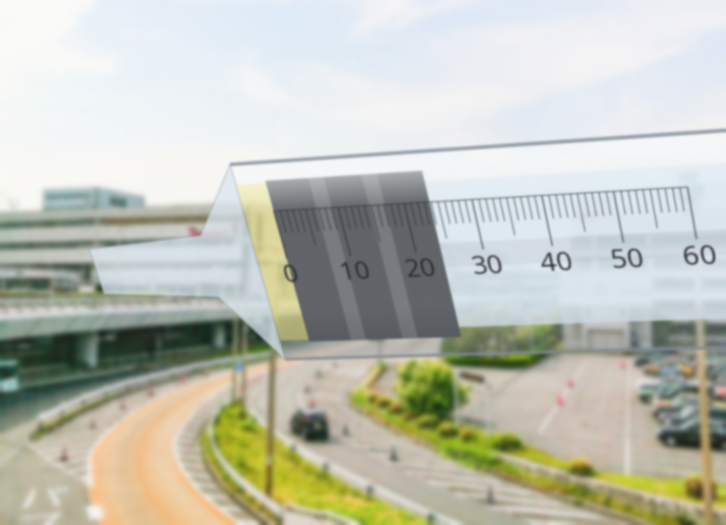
value=0 unit=mL
